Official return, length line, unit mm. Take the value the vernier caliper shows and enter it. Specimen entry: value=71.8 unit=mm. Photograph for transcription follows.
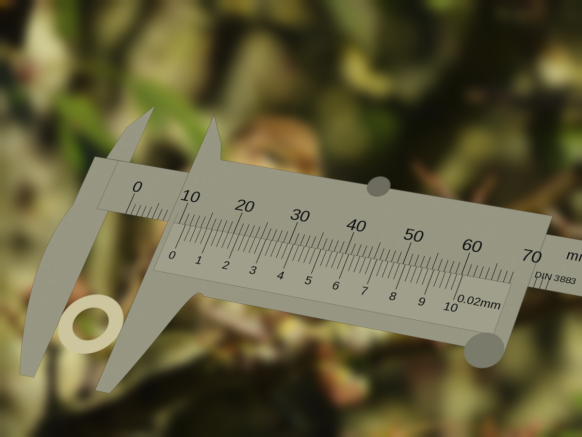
value=11.2 unit=mm
